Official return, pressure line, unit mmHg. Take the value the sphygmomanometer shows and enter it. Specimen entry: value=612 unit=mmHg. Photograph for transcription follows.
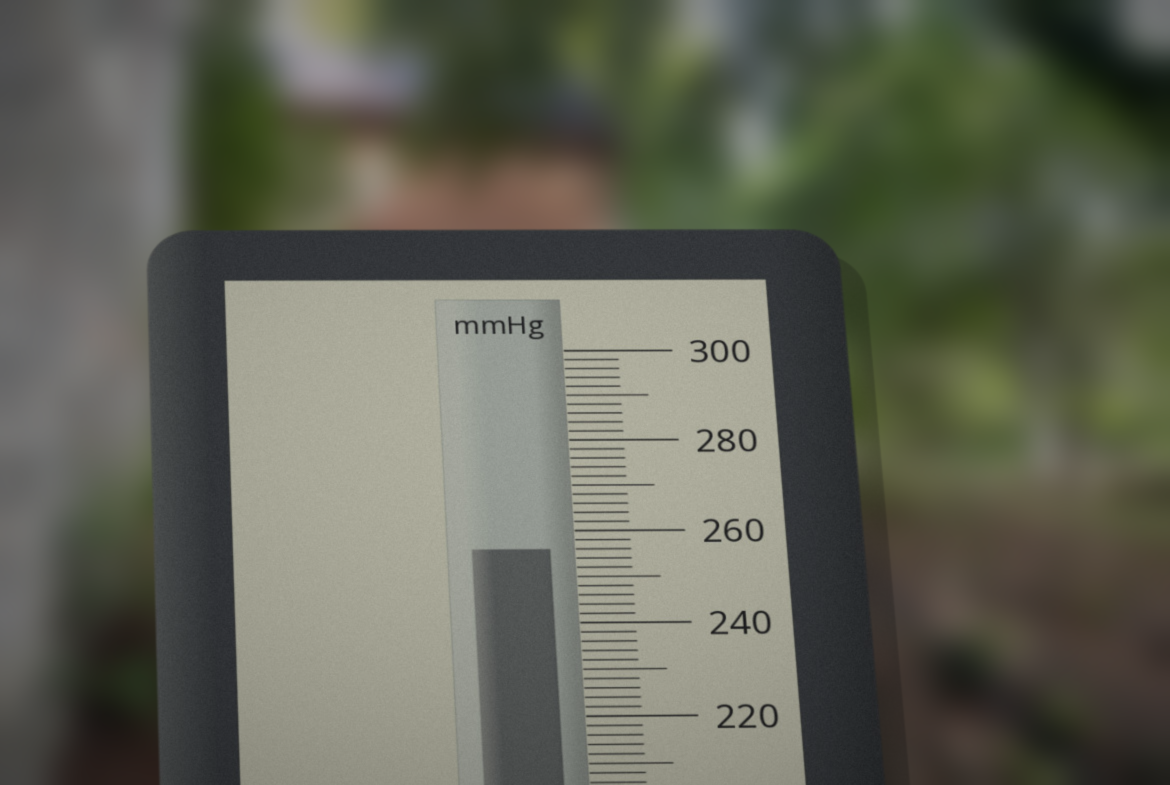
value=256 unit=mmHg
